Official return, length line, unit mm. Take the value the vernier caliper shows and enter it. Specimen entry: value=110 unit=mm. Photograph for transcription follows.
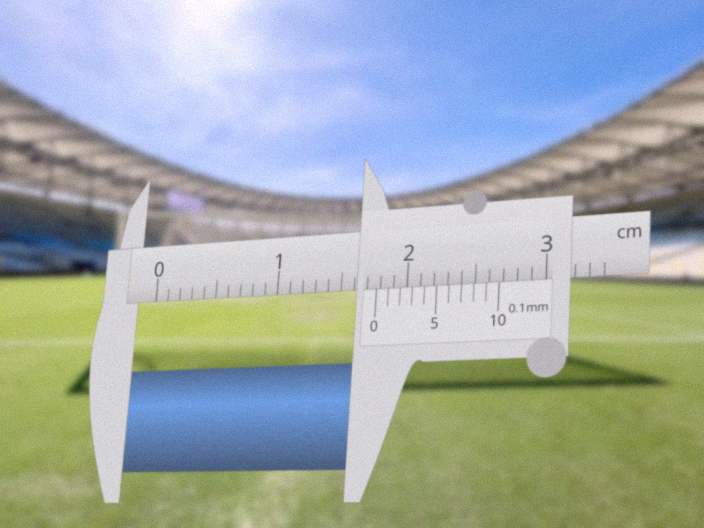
value=17.7 unit=mm
